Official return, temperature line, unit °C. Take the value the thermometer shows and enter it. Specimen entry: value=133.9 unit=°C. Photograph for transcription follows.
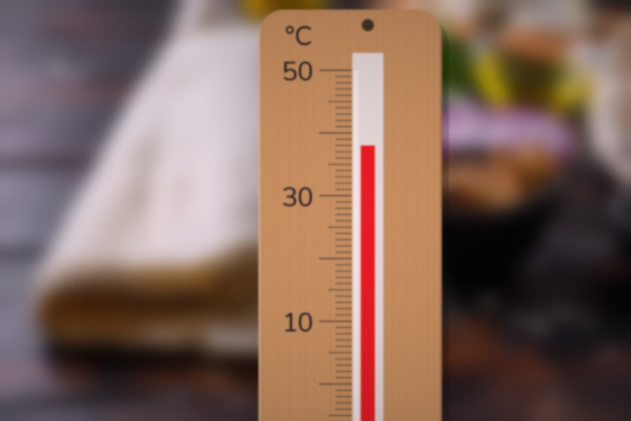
value=38 unit=°C
